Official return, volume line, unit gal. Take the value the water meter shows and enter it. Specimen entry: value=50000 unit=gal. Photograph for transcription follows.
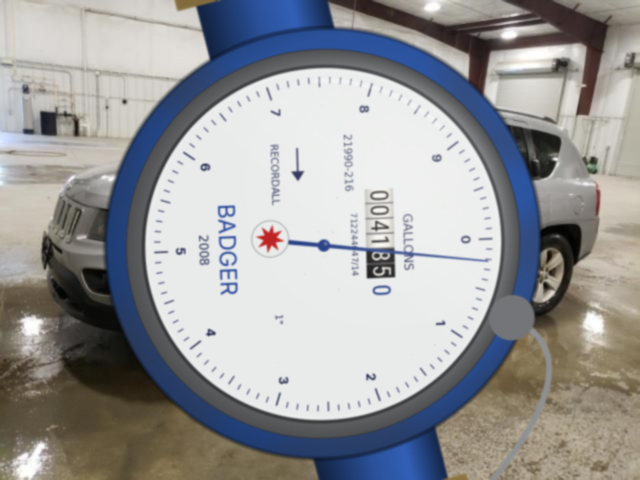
value=41850.2 unit=gal
